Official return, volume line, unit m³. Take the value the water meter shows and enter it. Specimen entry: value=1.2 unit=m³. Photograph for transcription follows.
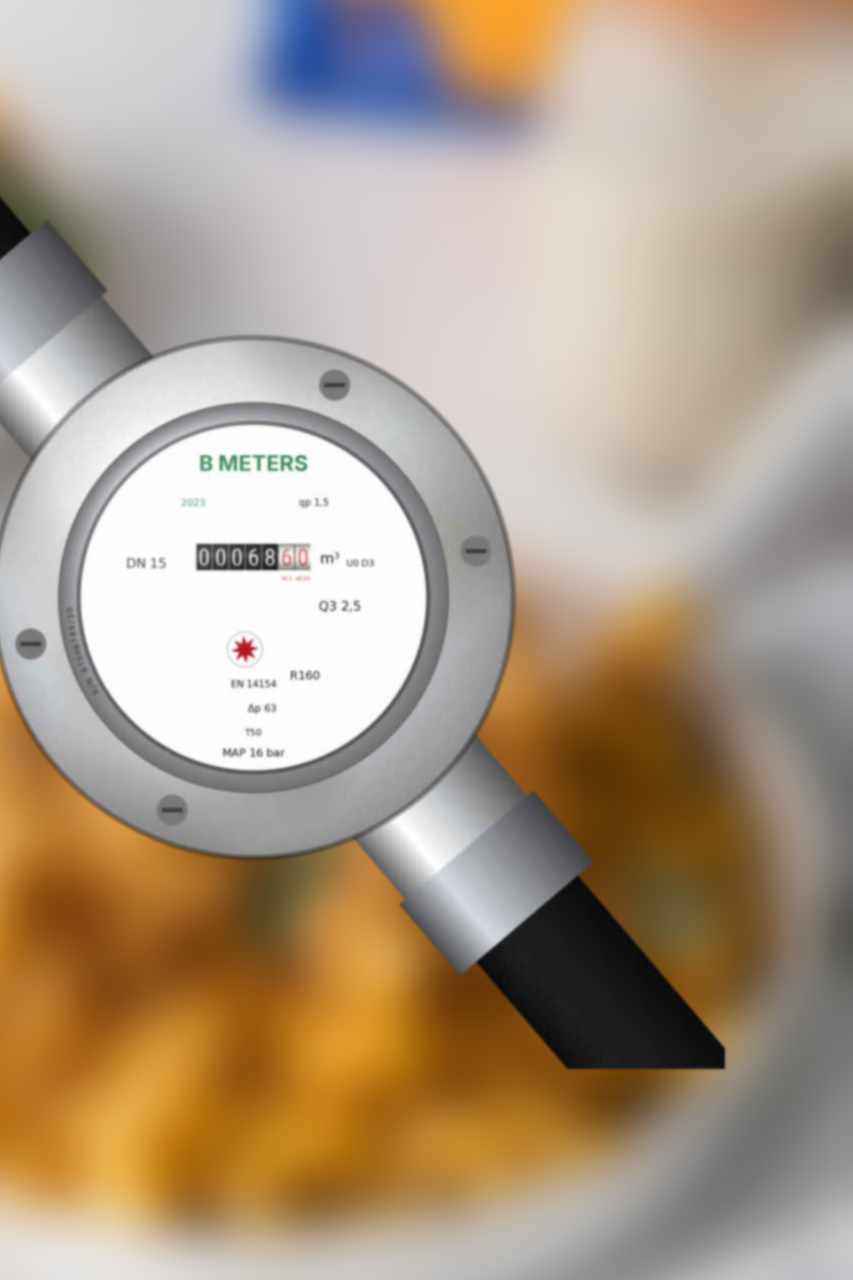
value=68.60 unit=m³
